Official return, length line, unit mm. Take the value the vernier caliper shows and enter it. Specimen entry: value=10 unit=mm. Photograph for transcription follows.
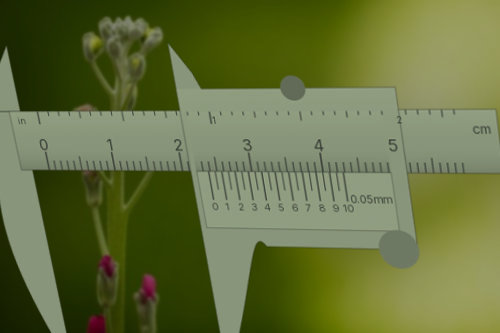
value=23.8 unit=mm
